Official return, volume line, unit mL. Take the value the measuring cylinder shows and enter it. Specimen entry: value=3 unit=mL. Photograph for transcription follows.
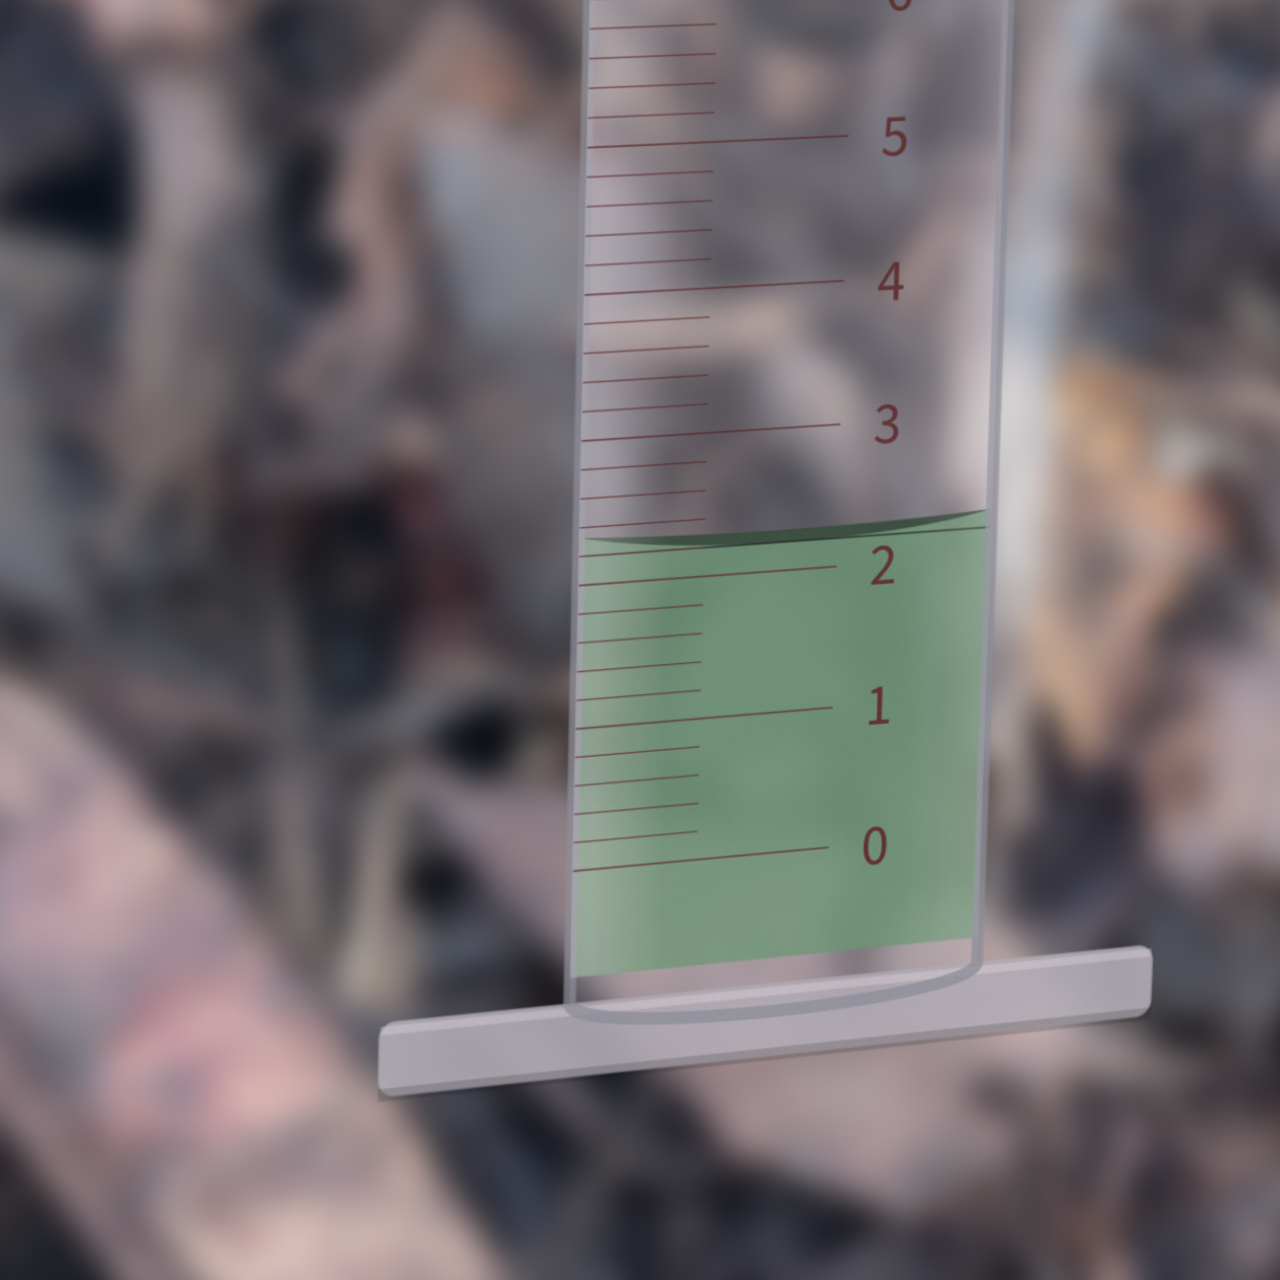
value=2.2 unit=mL
